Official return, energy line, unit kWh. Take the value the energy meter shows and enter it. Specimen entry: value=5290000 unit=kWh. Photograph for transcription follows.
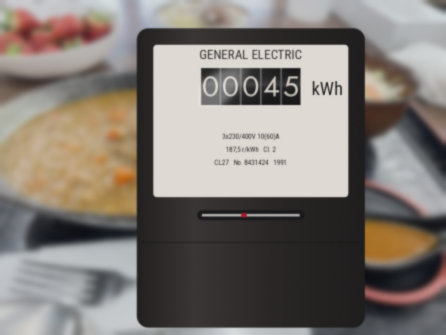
value=45 unit=kWh
